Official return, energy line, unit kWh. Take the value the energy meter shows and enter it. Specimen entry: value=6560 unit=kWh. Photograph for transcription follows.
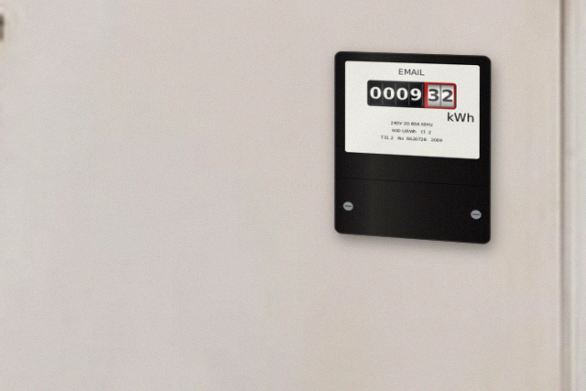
value=9.32 unit=kWh
